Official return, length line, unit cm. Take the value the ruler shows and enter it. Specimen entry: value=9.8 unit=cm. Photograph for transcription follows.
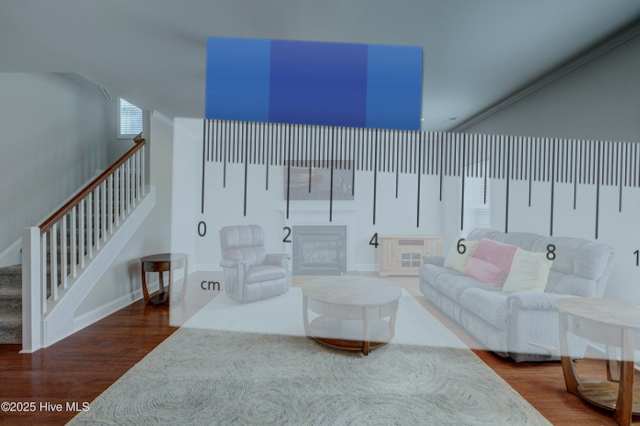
value=5 unit=cm
